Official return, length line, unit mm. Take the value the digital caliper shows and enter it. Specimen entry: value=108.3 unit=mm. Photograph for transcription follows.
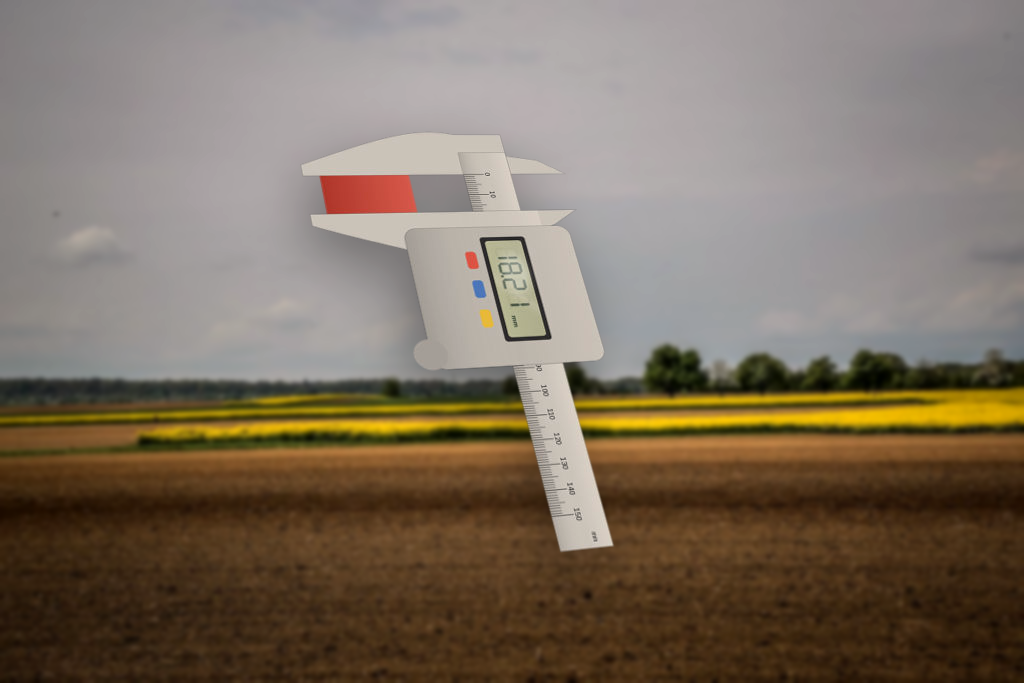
value=18.21 unit=mm
